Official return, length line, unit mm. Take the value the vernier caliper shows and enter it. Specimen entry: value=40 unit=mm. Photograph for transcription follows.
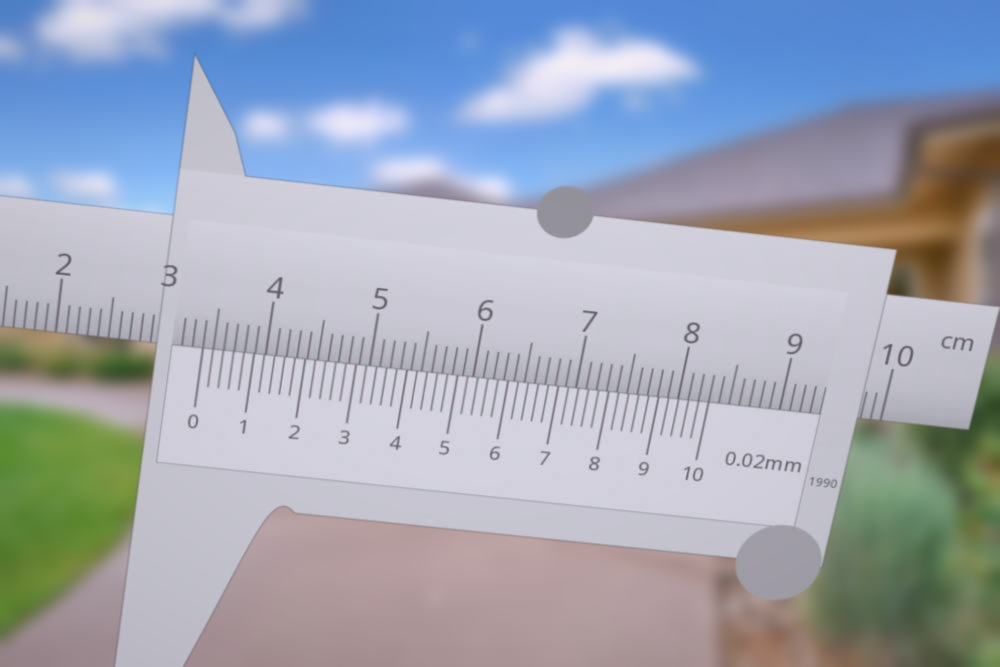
value=34.0 unit=mm
